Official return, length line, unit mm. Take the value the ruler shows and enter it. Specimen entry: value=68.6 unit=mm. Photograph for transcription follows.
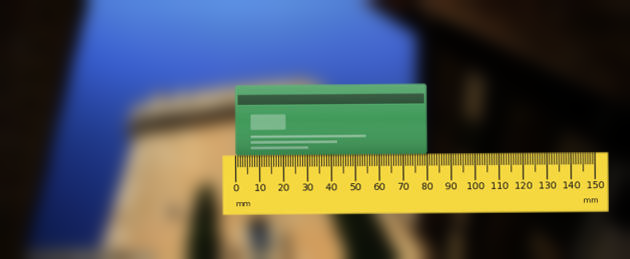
value=80 unit=mm
